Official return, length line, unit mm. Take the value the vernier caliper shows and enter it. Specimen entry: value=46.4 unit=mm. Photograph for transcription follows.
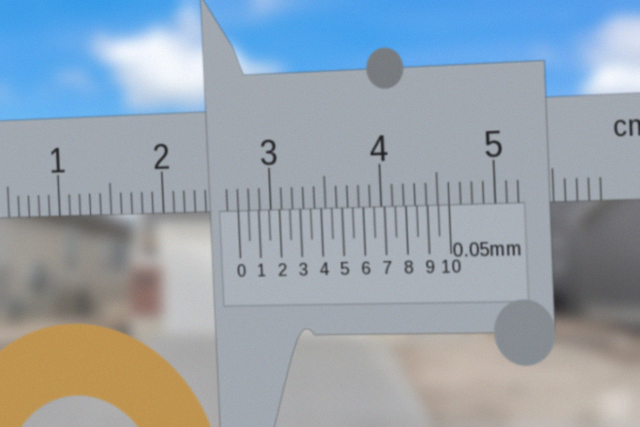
value=27.0 unit=mm
